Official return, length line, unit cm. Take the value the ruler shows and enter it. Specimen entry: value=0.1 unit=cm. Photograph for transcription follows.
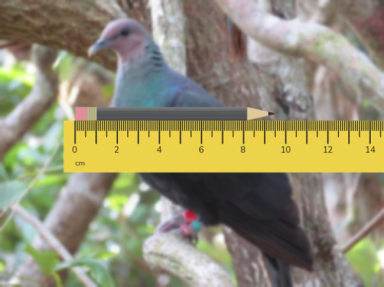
value=9.5 unit=cm
